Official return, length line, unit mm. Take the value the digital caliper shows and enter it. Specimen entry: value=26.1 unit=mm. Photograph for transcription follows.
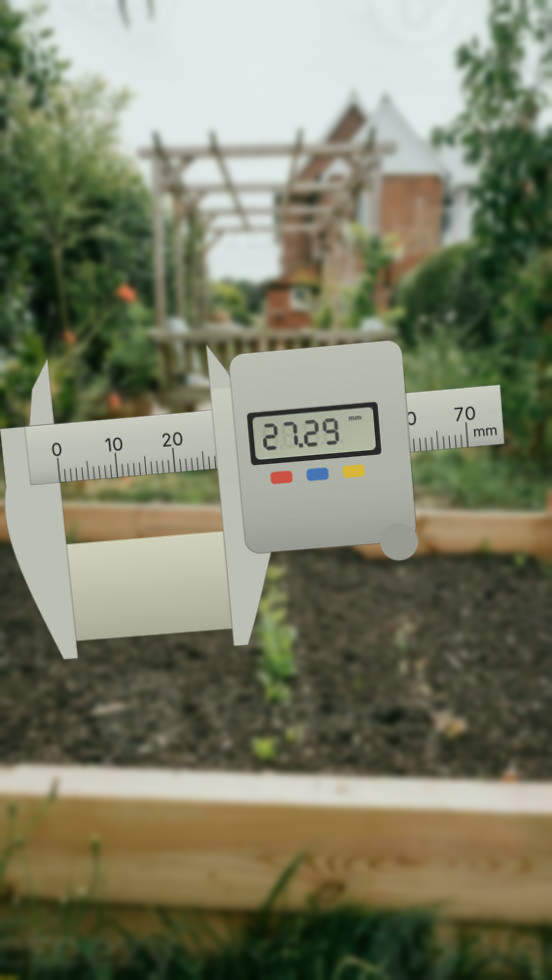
value=27.29 unit=mm
